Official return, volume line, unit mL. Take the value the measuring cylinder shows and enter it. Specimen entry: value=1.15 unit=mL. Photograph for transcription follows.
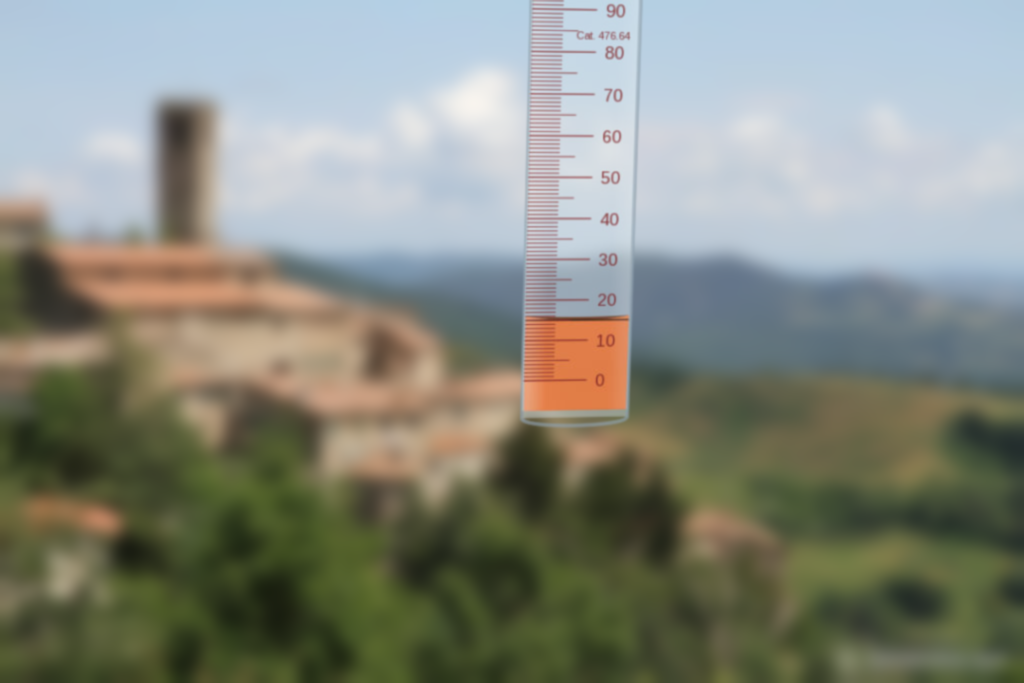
value=15 unit=mL
